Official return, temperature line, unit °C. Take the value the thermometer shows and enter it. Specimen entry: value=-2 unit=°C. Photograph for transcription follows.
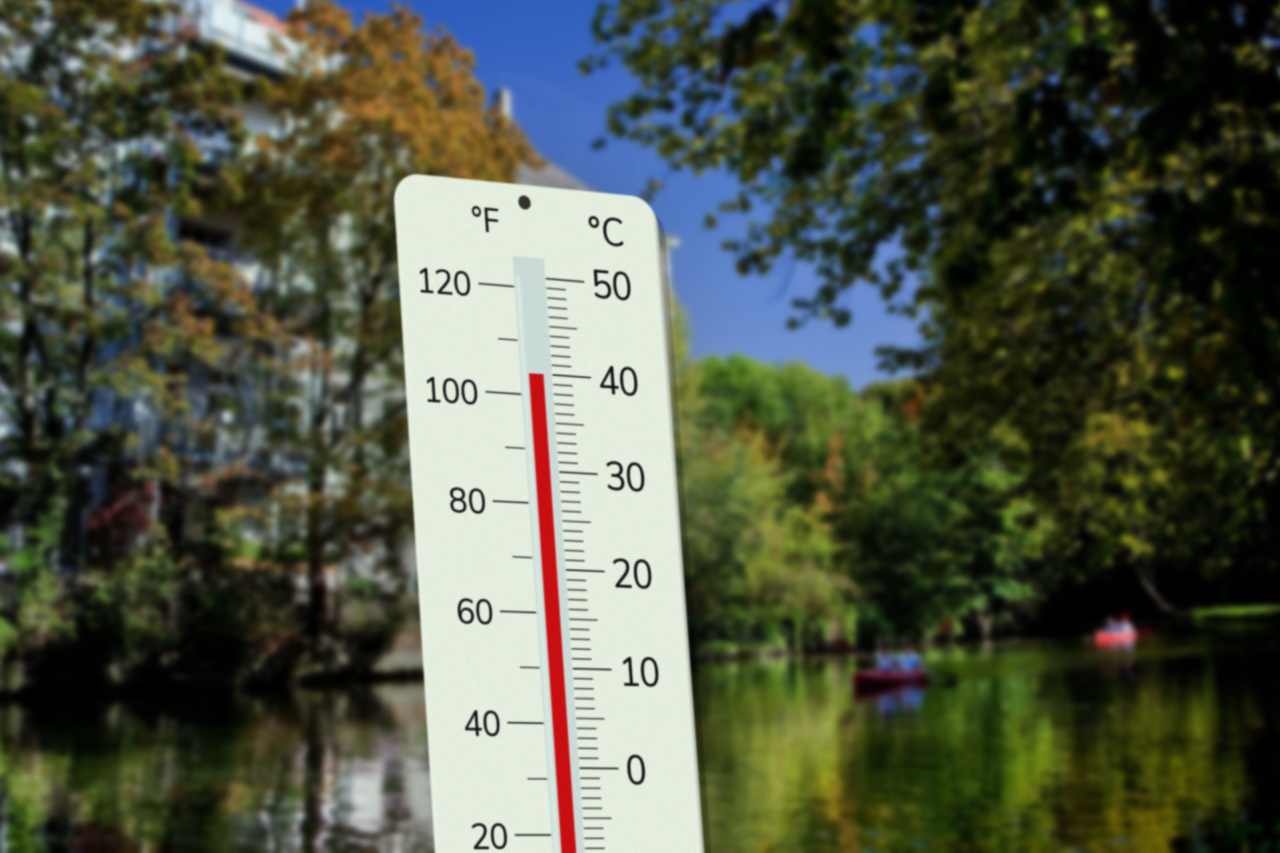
value=40 unit=°C
